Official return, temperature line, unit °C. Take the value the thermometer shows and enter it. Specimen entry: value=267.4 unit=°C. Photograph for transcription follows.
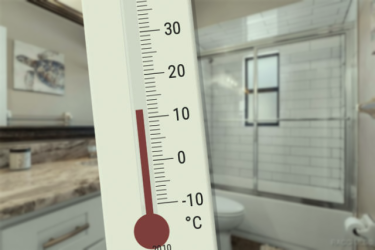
value=12 unit=°C
